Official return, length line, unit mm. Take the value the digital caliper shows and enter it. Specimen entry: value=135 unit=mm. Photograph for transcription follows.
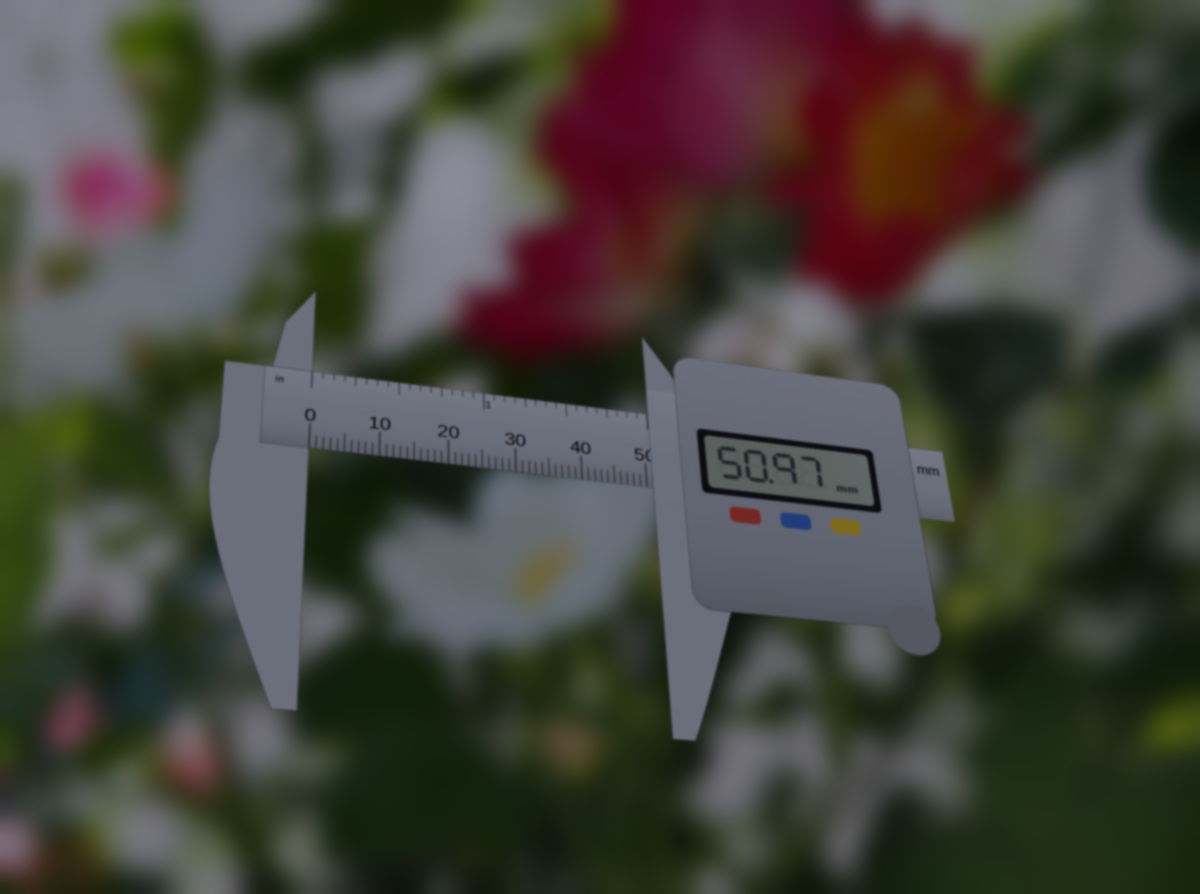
value=50.97 unit=mm
